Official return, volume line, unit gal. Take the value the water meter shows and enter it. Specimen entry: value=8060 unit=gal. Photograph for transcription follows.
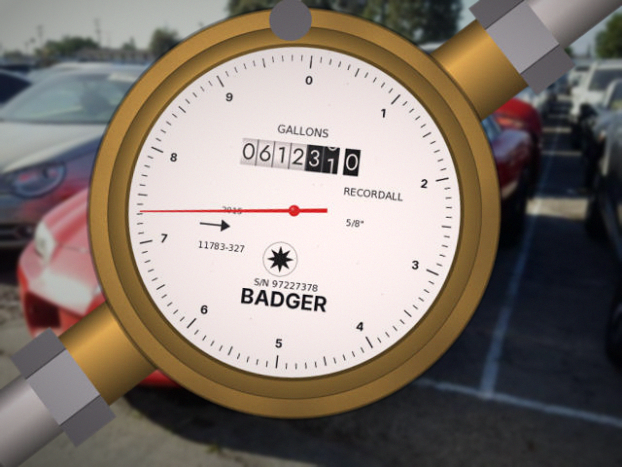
value=612307.3 unit=gal
